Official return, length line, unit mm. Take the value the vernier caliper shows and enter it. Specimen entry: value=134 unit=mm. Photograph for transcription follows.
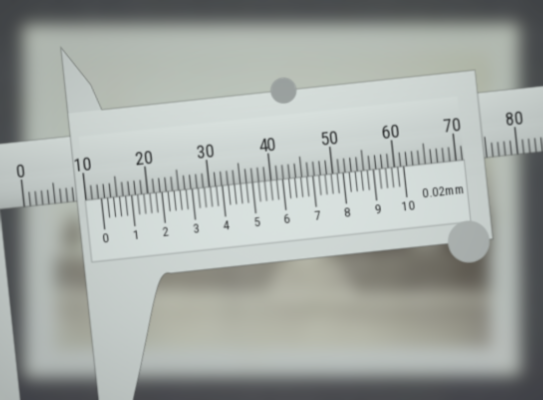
value=12.5 unit=mm
